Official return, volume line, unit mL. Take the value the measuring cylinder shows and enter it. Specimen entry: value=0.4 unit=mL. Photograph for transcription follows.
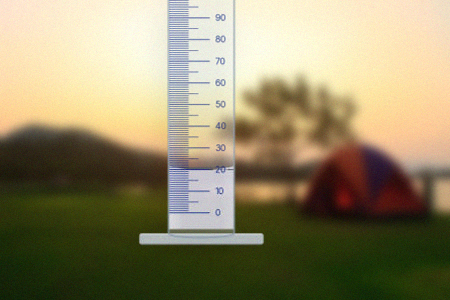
value=20 unit=mL
